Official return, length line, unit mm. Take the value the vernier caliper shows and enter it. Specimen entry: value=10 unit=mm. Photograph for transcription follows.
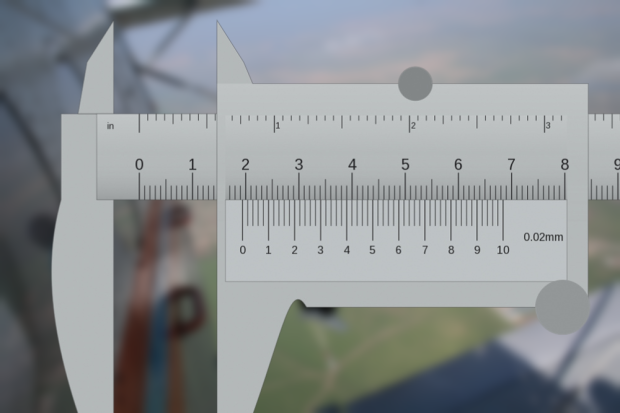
value=19.4 unit=mm
